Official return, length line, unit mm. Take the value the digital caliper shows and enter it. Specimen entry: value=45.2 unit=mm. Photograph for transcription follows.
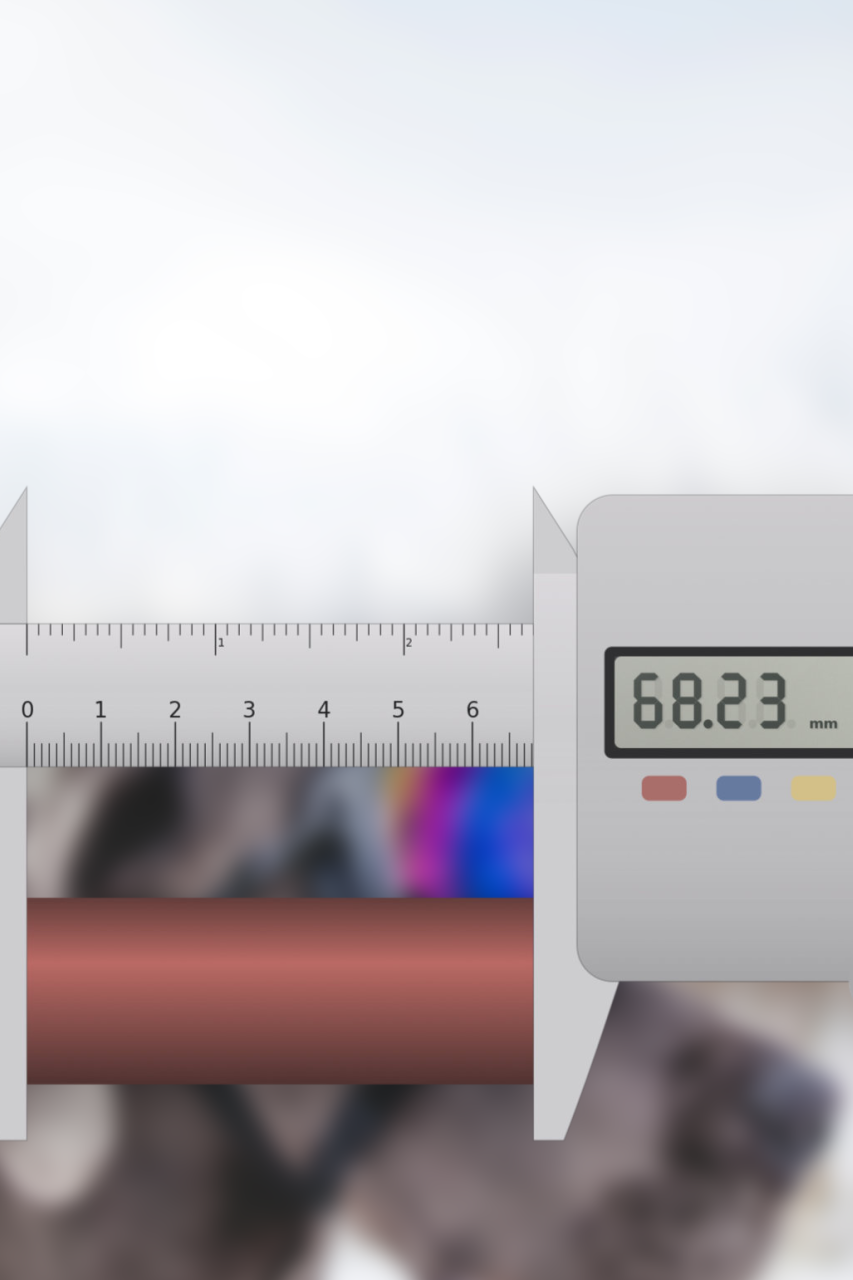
value=68.23 unit=mm
